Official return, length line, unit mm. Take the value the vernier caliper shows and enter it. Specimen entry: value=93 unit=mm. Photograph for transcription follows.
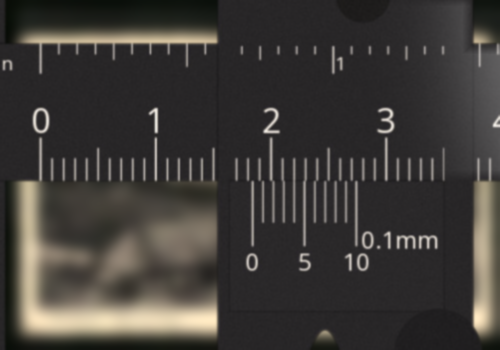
value=18.4 unit=mm
